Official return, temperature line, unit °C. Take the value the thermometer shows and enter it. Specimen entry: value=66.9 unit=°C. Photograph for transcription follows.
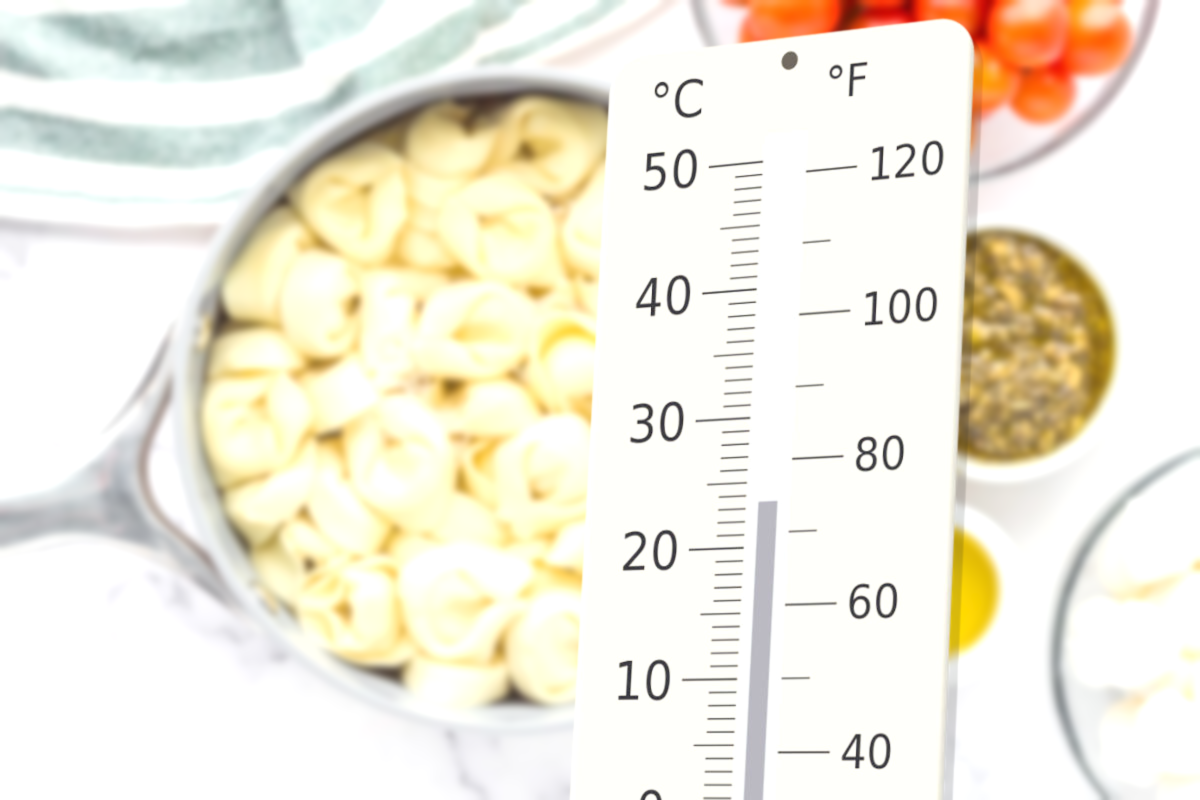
value=23.5 unit=°C
